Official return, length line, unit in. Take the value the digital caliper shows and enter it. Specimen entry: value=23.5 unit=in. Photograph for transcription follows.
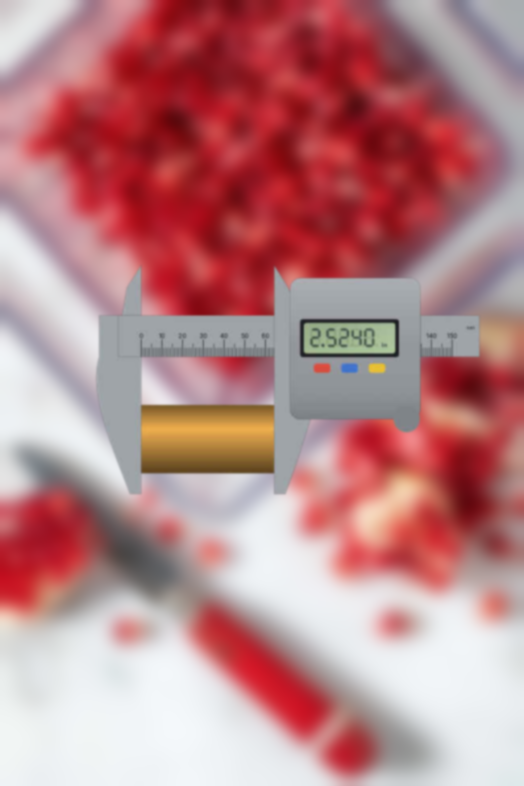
value=2.5240 unit=in
